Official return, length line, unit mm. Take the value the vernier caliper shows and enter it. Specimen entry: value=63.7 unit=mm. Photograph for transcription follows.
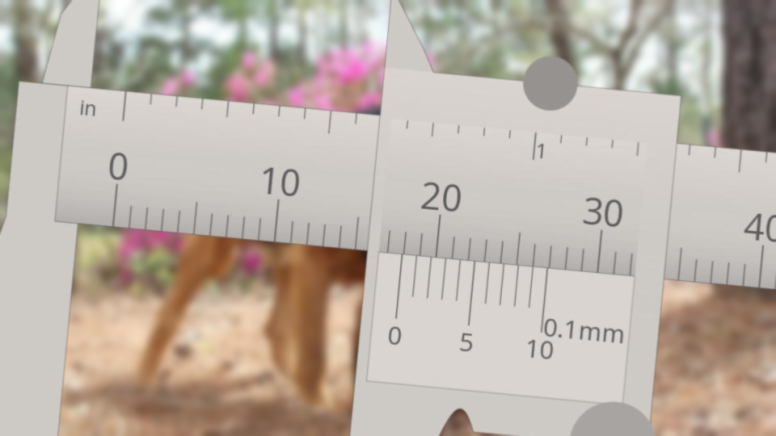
value=17.9 unit=mm
